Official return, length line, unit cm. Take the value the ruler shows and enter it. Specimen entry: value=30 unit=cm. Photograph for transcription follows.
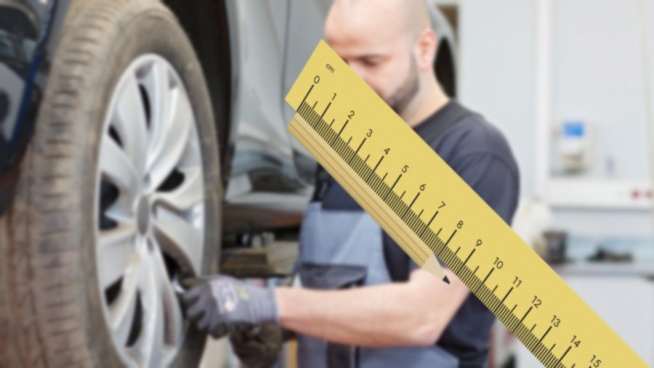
value=9 unit=cm
